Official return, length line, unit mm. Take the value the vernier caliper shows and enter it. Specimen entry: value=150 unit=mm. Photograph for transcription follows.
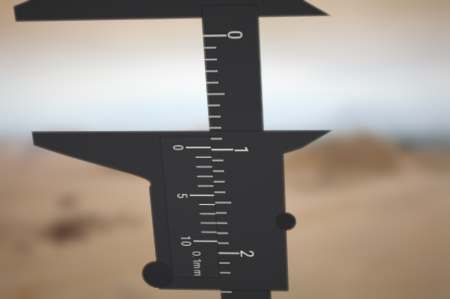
value=9.8 unit=mm
